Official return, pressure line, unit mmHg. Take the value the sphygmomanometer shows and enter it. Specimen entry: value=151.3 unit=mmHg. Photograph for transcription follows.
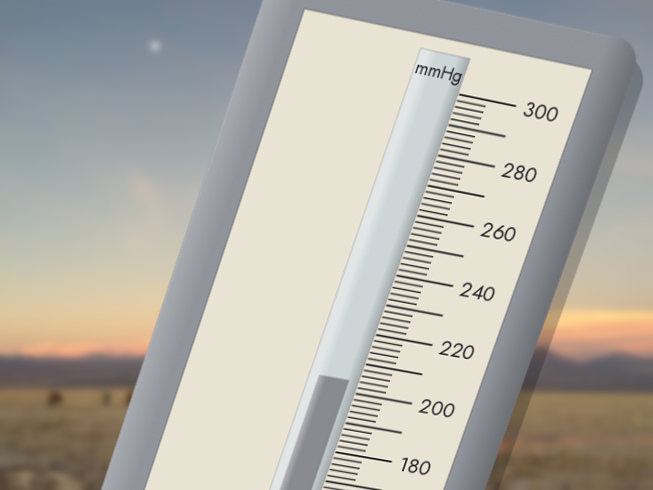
value=204 unit=mmHg
